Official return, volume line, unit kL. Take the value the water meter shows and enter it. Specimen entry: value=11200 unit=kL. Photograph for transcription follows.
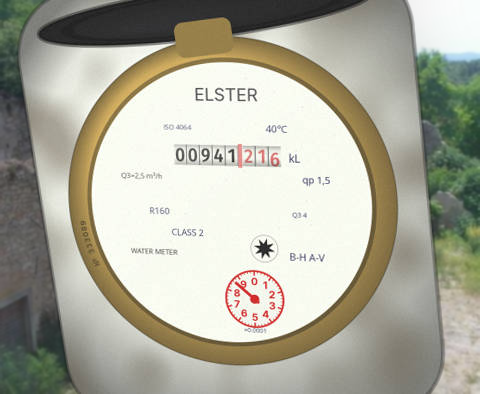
value=941.2158 unit=kL
